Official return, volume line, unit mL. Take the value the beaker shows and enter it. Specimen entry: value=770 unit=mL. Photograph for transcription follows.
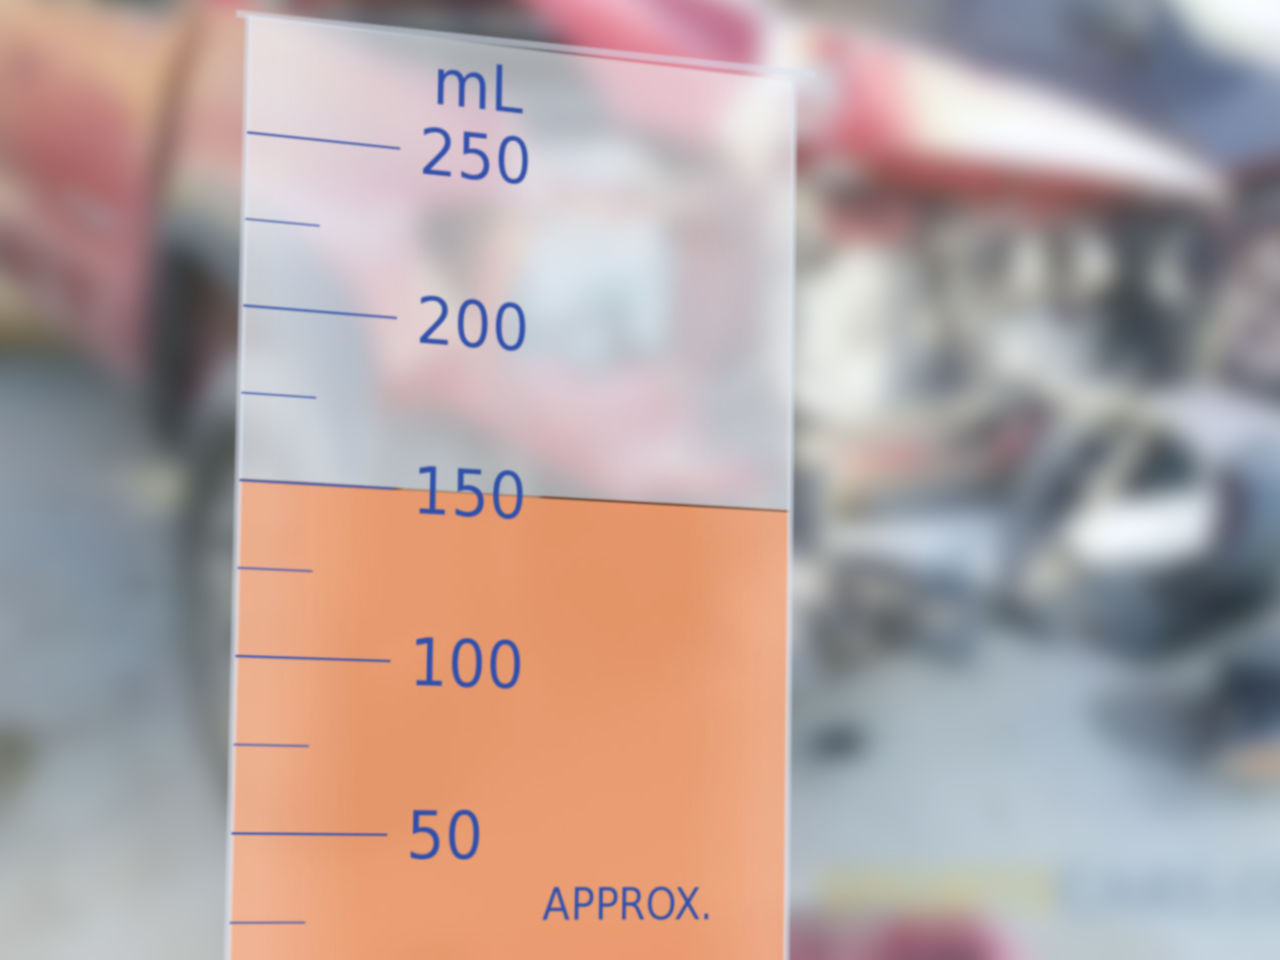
value=150 unit=mL
